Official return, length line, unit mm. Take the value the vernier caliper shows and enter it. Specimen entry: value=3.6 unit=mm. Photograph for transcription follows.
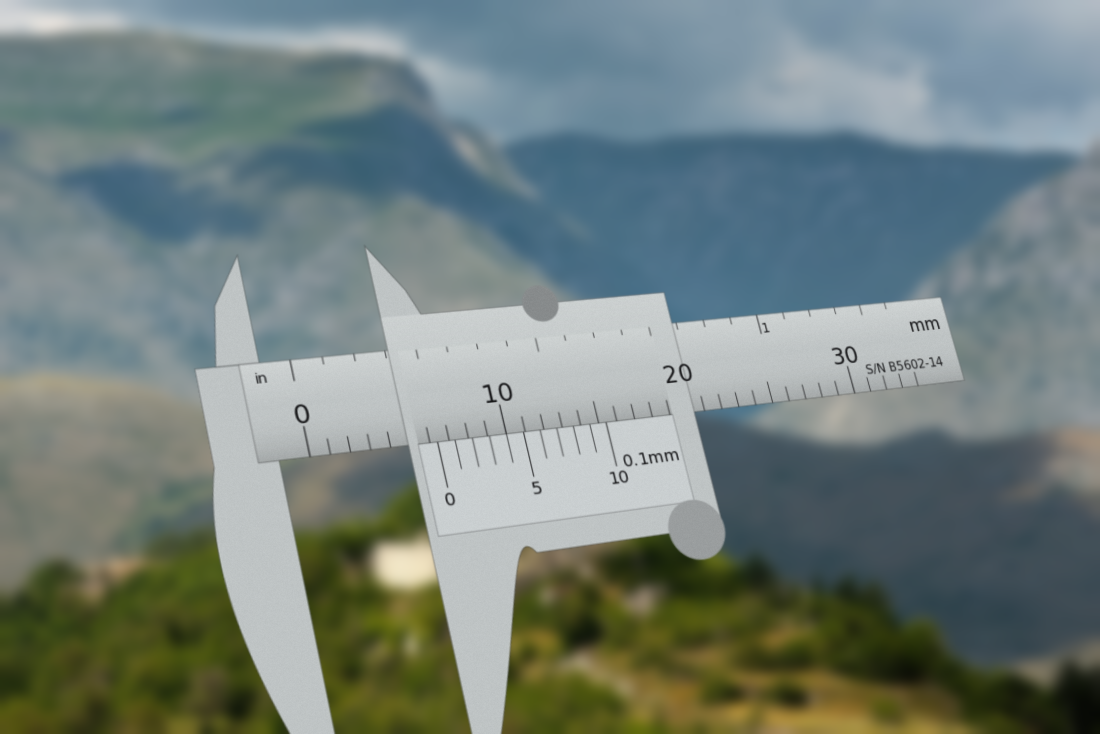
value=6.4 unit=mm
